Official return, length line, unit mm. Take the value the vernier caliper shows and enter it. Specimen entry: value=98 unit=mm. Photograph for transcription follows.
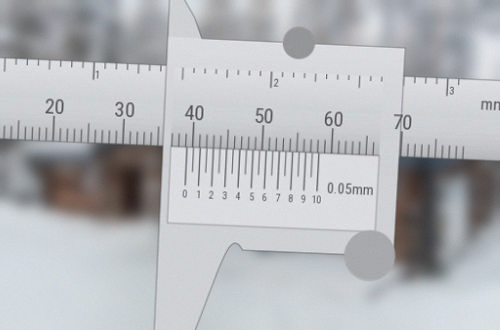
value=39.2 unit=mm
